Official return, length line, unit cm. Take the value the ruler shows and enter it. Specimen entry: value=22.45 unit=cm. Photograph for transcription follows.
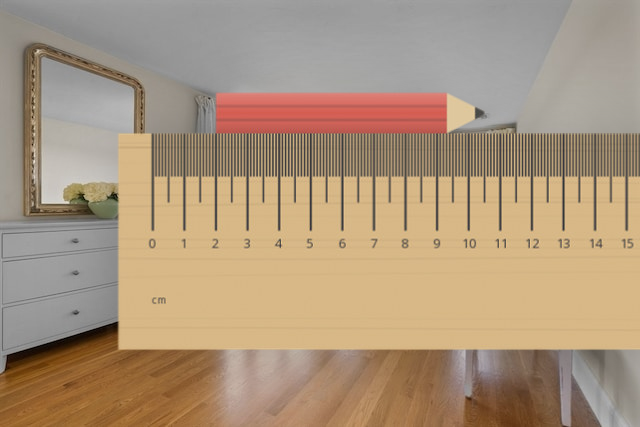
value=8.5 unit=cm
